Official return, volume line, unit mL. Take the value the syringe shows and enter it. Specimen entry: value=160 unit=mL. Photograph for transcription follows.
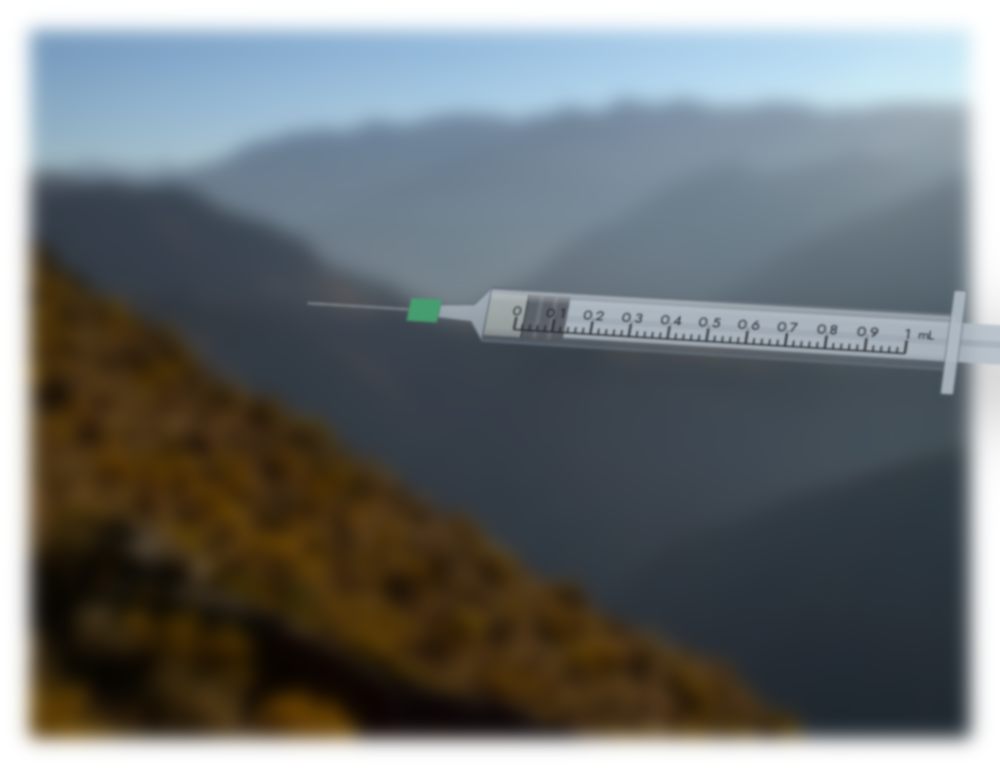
value=0.02 unit=mL
